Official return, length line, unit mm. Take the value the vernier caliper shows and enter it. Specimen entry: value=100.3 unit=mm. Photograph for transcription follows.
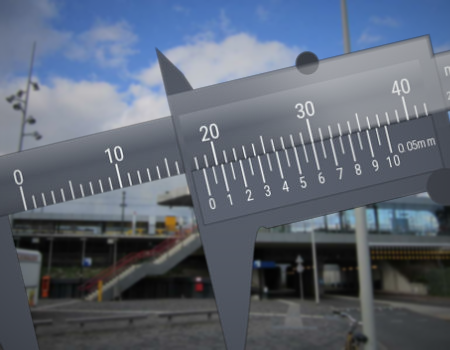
value=18.6 unit=mm
